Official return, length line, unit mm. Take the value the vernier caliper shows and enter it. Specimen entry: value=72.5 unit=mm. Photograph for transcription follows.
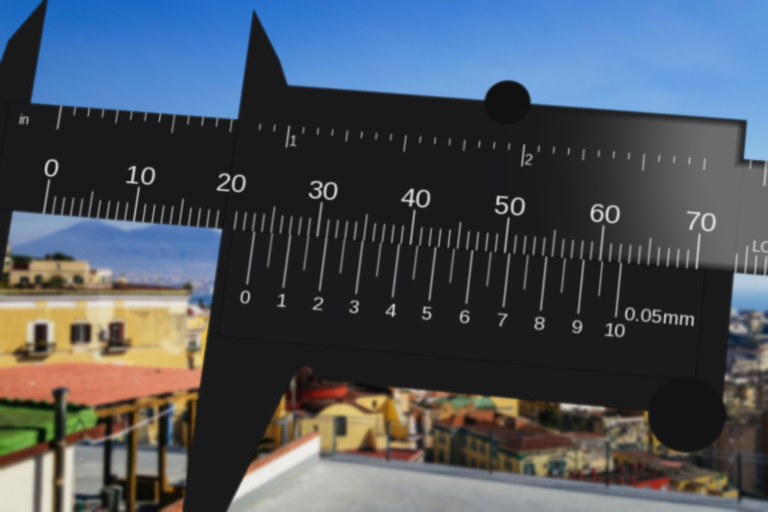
value=23.2 unit=mm
